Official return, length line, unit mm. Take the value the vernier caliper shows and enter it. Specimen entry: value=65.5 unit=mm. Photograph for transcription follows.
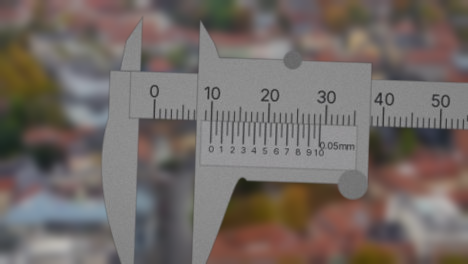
value=10.0 unit=mm
